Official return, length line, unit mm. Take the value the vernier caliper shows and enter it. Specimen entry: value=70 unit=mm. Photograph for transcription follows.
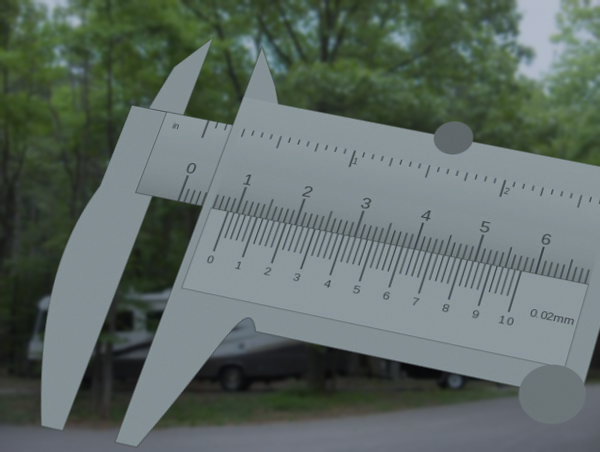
value=8.6 unit=mm
